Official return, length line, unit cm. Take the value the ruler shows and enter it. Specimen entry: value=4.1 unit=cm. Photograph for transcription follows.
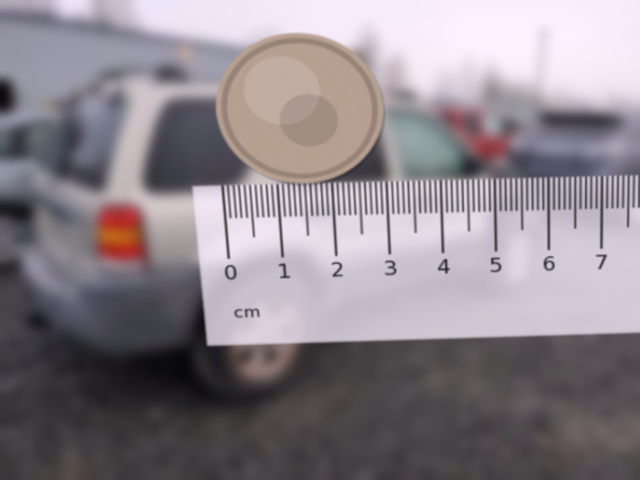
value=3 unit=cm
